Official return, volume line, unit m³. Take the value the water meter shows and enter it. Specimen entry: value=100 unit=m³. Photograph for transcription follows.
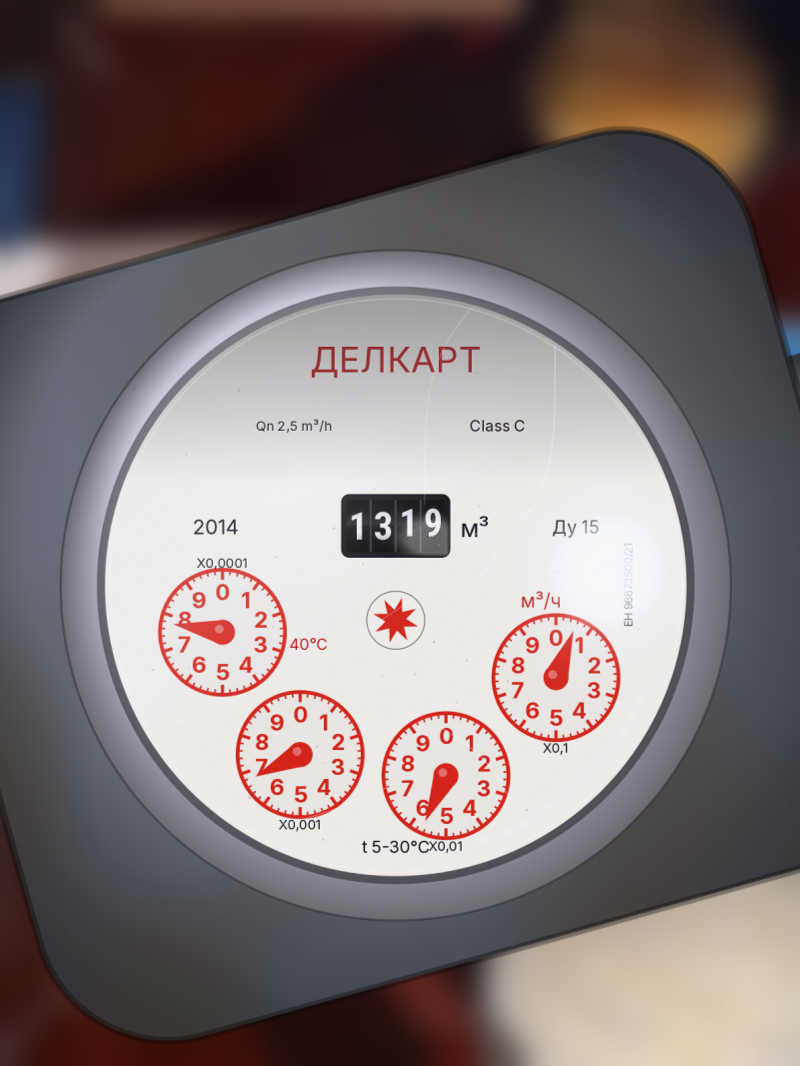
value=1319.0567 unit=m³
